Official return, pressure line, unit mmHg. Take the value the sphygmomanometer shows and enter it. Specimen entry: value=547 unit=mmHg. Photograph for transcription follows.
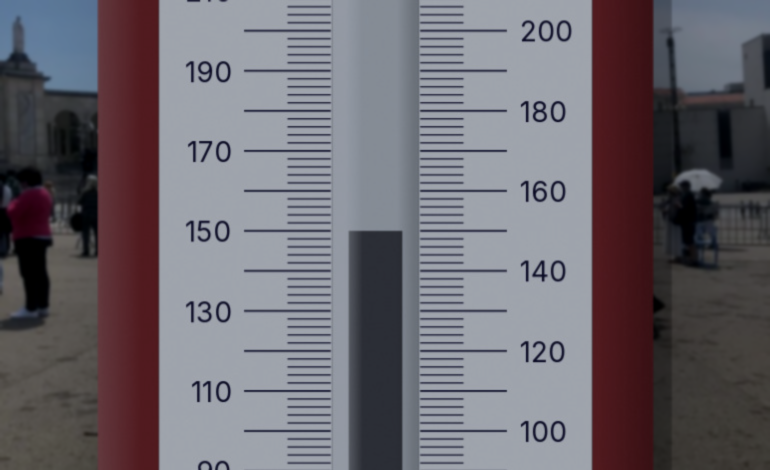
value=150 unit=mmHg
